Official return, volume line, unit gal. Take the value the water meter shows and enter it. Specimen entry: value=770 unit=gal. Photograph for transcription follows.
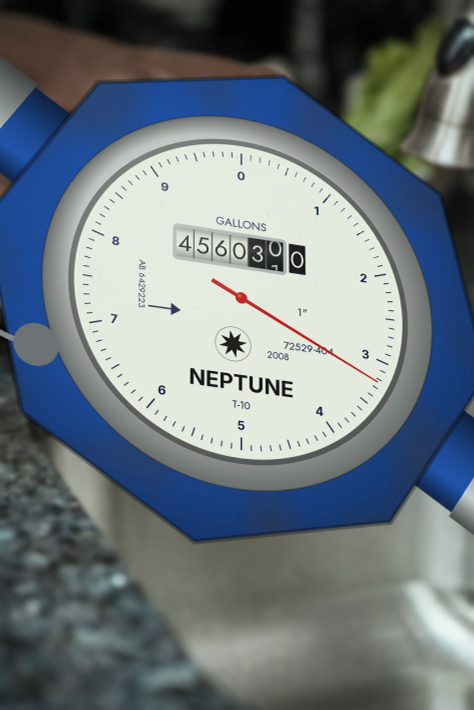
value=4560303.2 unit=gal
